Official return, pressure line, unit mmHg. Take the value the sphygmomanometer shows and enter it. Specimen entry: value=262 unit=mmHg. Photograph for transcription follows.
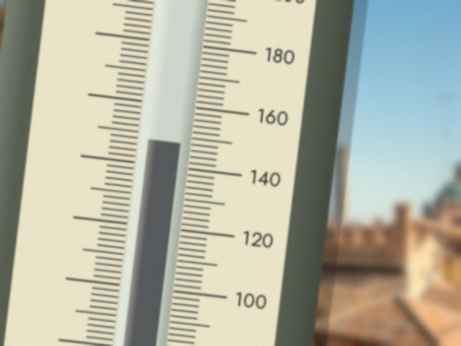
value=148 unit=mmHg
